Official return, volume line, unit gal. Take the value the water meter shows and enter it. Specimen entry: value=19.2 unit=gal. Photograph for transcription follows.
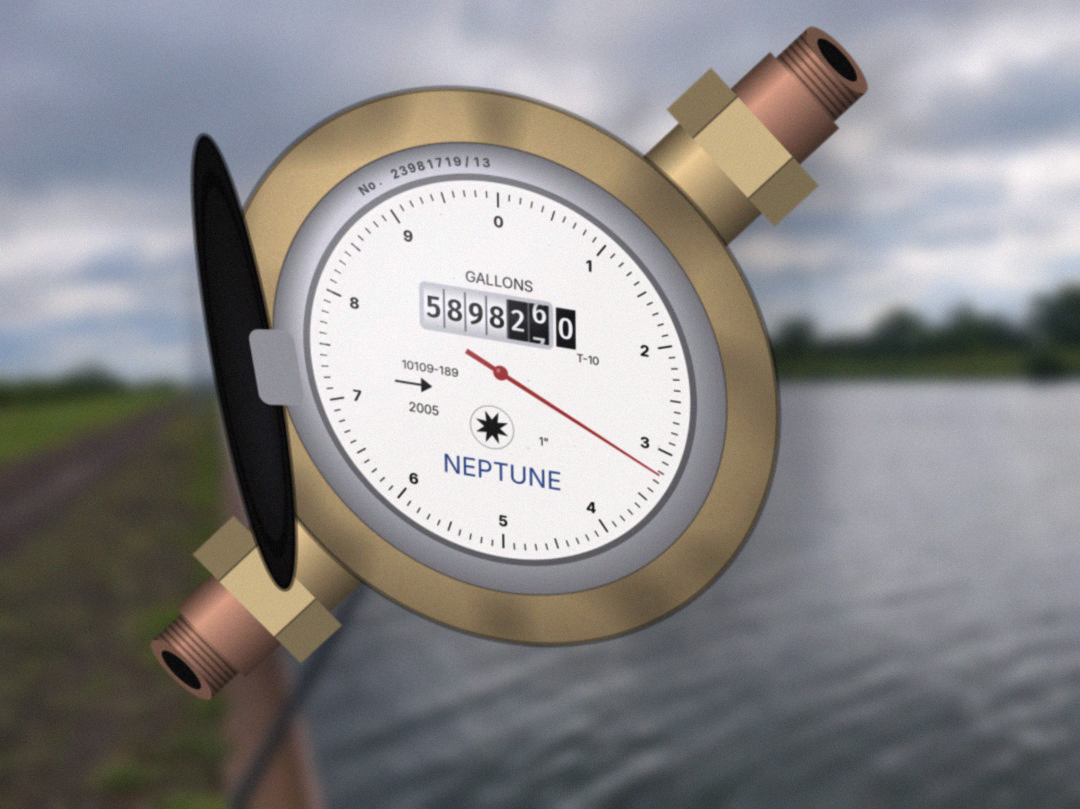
value=5898263.2 unit=gal
